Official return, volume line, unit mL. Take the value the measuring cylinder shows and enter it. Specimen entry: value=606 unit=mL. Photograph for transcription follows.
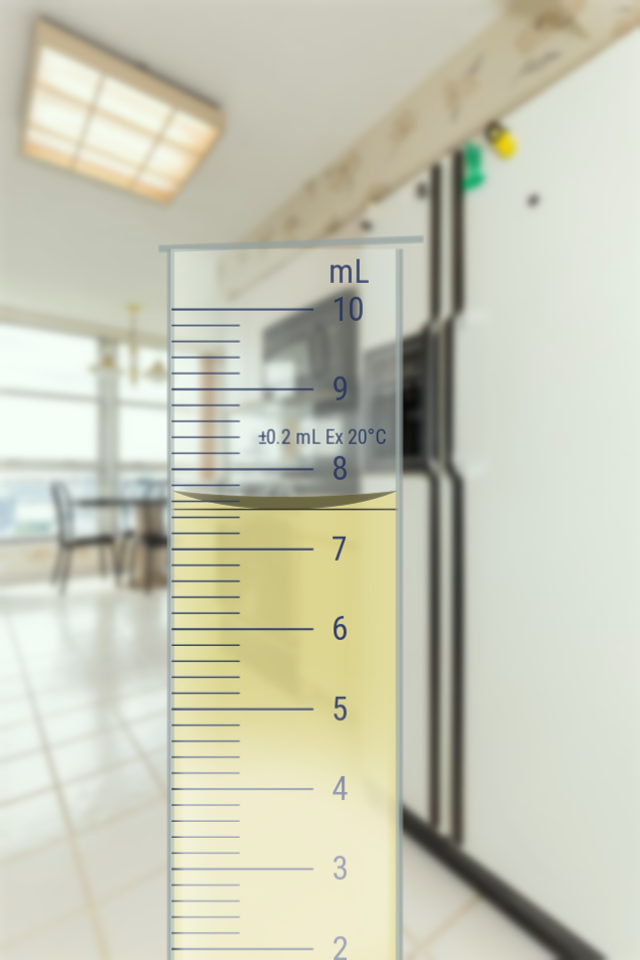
value=7.5 unit=mL
